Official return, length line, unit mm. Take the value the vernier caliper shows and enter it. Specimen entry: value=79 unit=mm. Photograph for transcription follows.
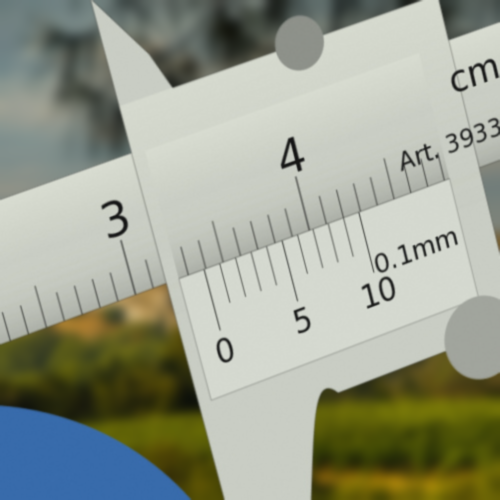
value=33.9 unit=mm
